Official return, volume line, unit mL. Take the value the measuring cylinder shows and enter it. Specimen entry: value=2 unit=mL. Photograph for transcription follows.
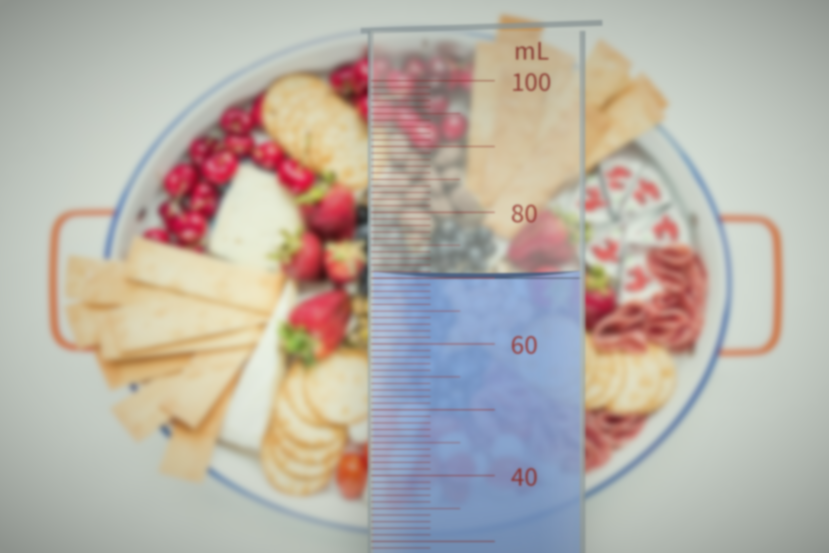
value=70 unit=mL
